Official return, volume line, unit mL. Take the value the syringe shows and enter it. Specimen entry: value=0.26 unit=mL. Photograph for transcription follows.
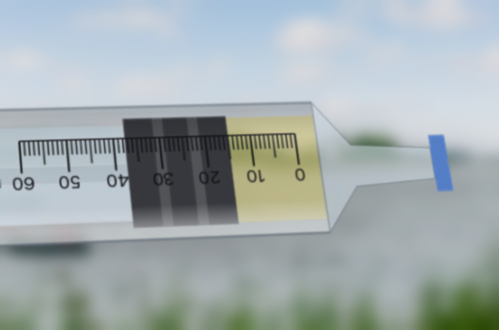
value=15 unit=mL
